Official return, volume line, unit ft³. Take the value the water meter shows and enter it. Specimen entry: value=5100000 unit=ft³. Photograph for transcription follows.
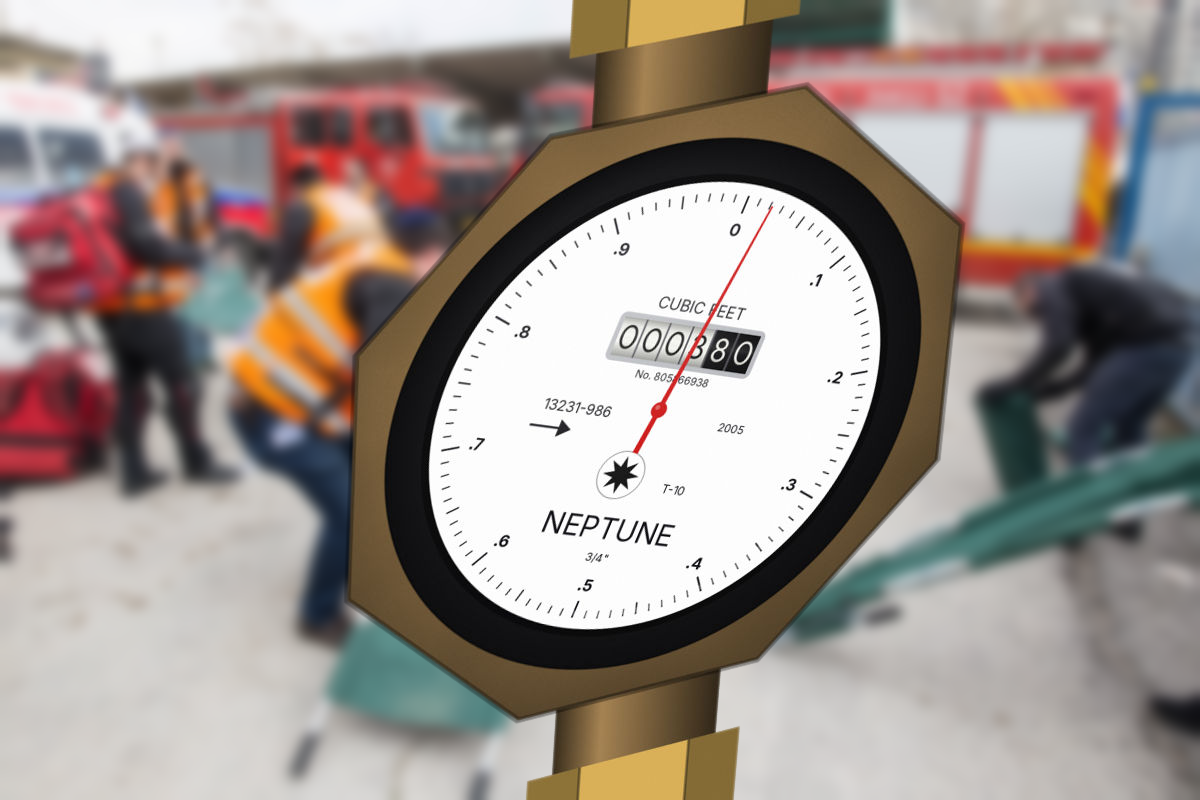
value=380.02 unit=ft³
